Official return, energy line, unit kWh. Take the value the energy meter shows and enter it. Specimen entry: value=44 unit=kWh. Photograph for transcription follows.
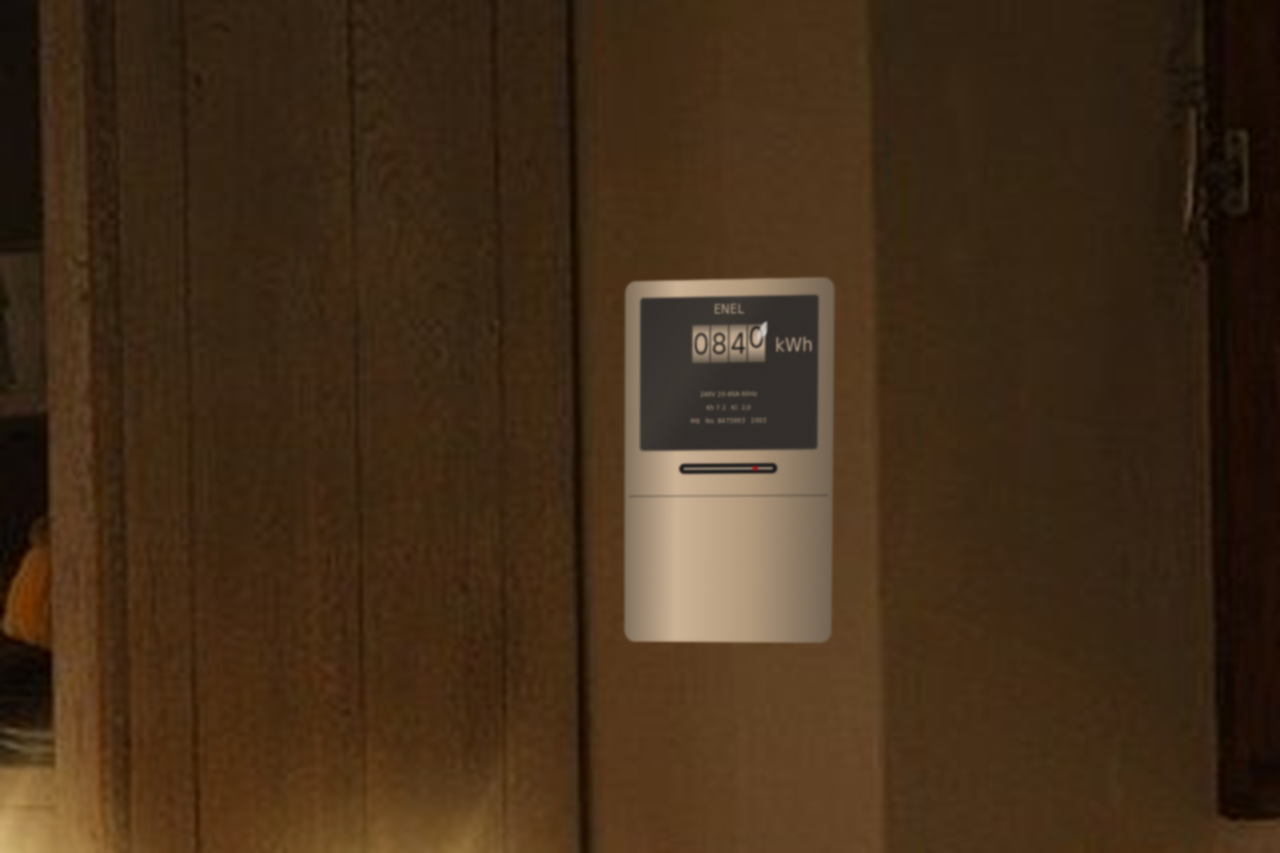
value=840 unit=kWh
